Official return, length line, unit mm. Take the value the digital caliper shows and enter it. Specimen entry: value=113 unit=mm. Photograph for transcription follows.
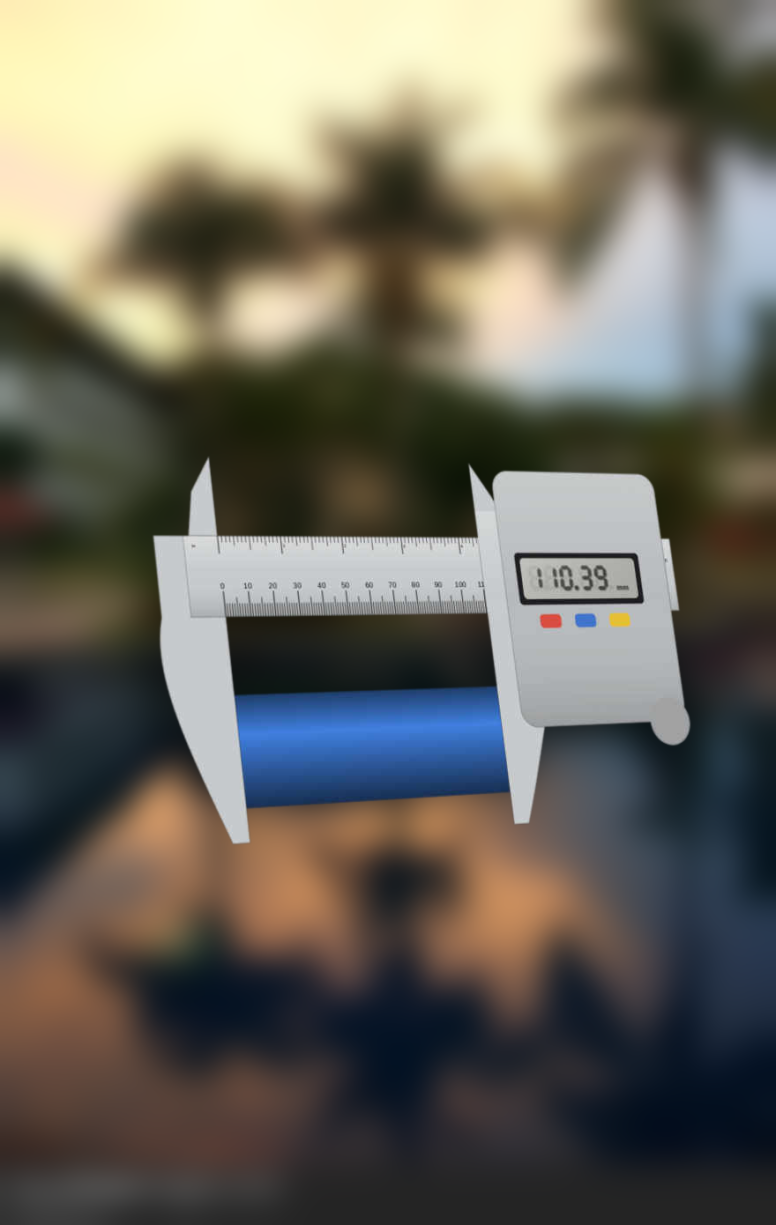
value=110.39 unit=mm
